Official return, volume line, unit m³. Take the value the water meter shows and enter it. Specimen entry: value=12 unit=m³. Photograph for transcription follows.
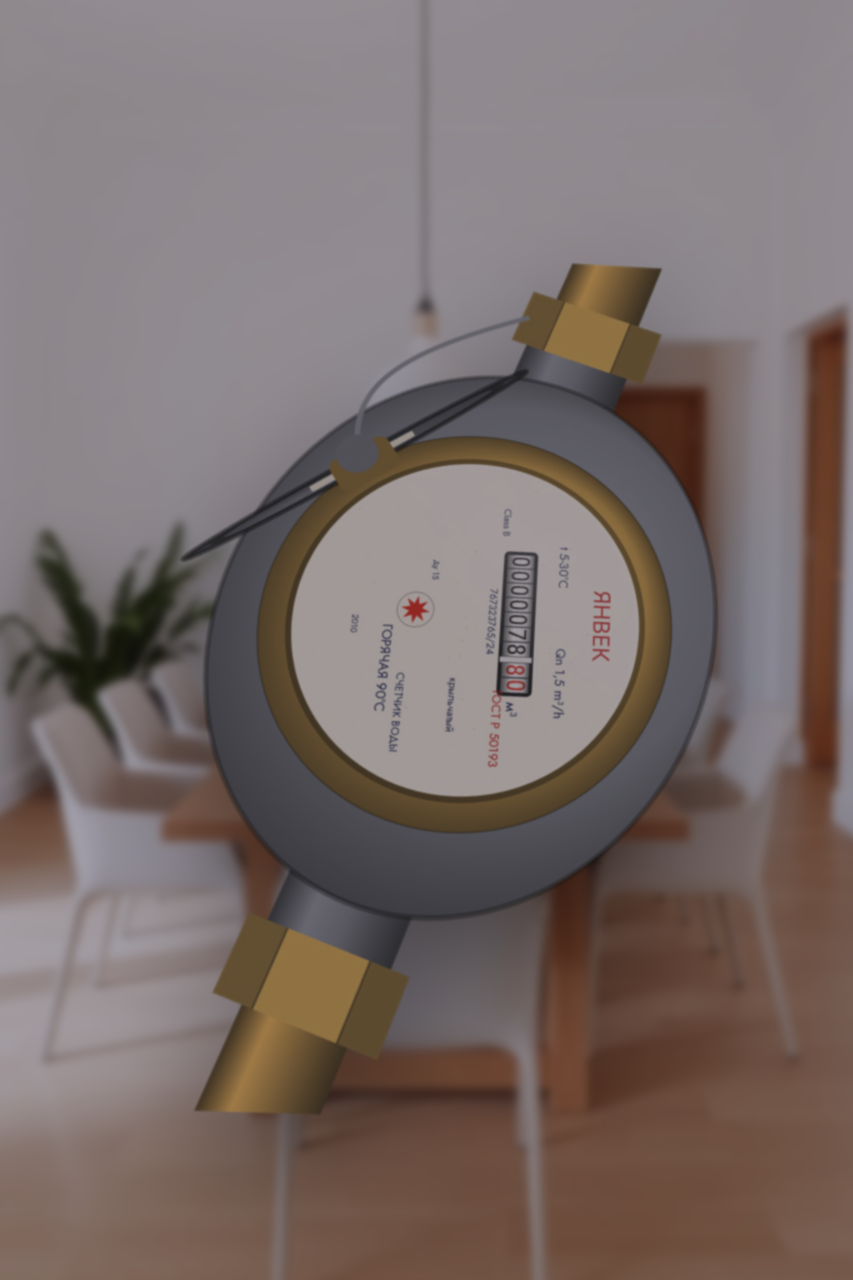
value=78.80 unit=m³
